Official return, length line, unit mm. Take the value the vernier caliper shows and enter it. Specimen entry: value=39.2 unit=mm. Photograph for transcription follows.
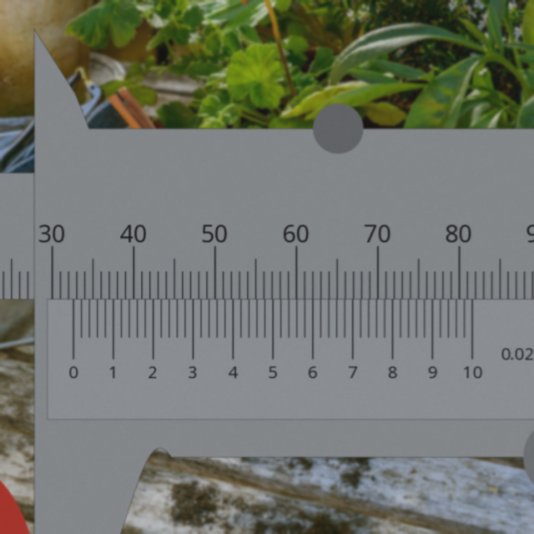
value=32.6 unit=mm
